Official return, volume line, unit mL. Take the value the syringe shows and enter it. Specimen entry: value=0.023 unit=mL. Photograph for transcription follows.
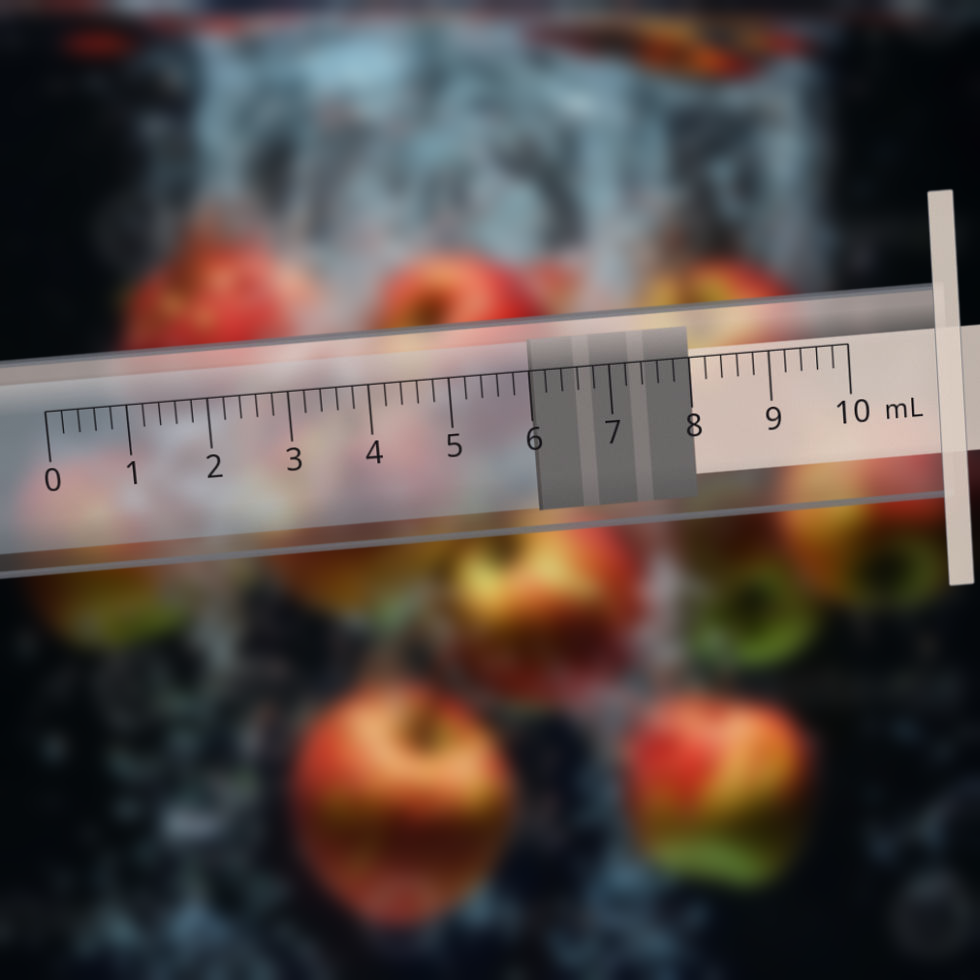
value=6 unit=mL
